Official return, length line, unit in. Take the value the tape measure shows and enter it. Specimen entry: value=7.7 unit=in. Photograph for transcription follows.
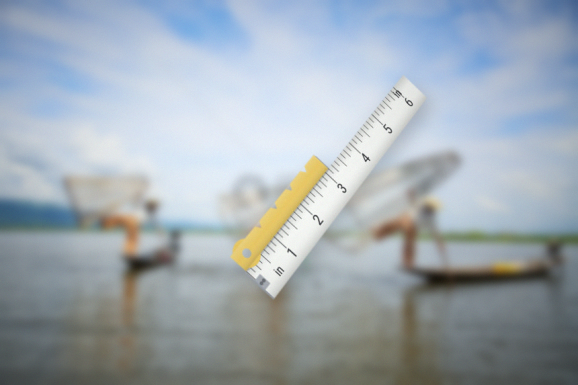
value=3.125 unit=in
